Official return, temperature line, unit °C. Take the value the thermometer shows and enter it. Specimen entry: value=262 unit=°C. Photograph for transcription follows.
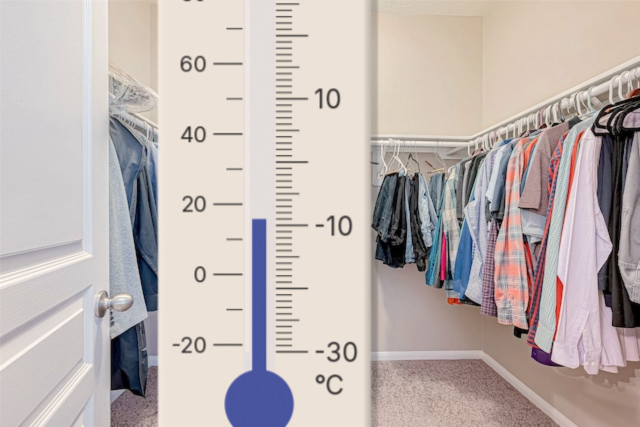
value=-9 unit=°C
